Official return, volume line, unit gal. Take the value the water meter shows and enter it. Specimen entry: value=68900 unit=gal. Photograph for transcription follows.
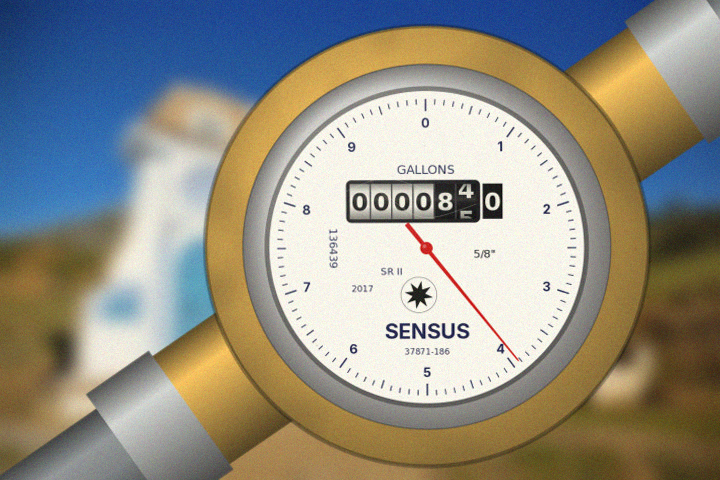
value=843.9 unit=gal
